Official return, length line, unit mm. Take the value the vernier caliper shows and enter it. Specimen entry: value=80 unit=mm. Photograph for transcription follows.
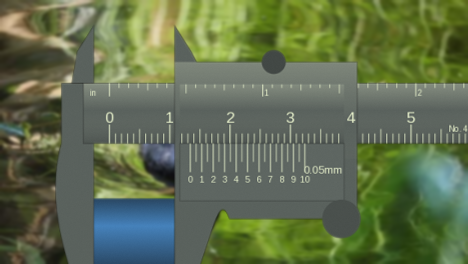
value=13.4 unit=mm
